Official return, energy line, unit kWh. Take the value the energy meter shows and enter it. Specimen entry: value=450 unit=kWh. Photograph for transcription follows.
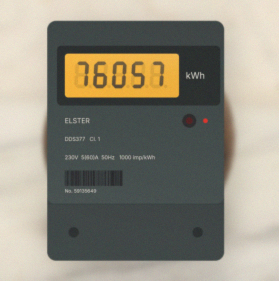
value=76057 unit=kWh
